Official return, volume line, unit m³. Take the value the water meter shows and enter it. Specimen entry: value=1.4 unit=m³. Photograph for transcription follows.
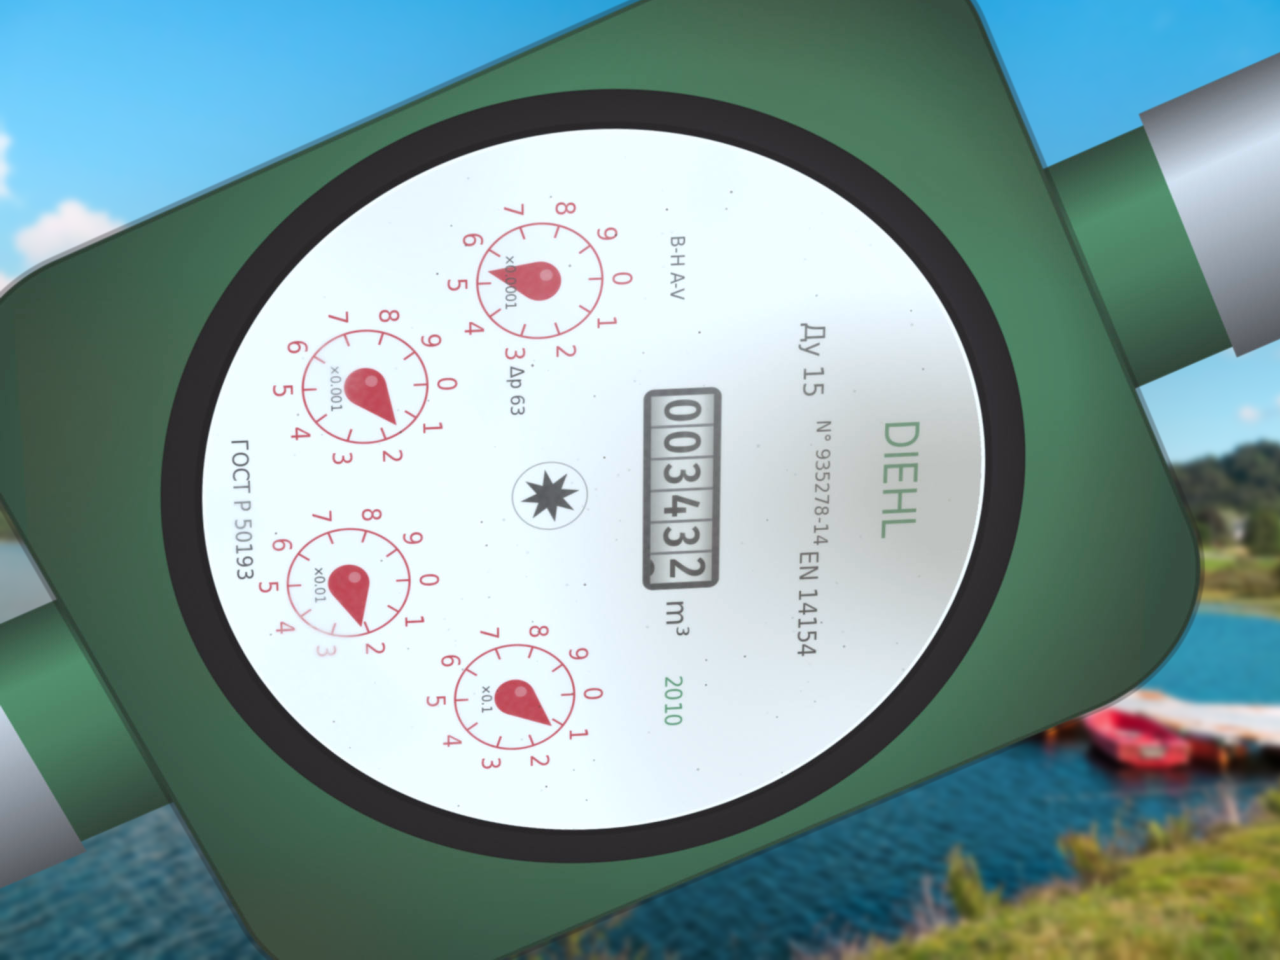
value=3432.1215 unit=m³
